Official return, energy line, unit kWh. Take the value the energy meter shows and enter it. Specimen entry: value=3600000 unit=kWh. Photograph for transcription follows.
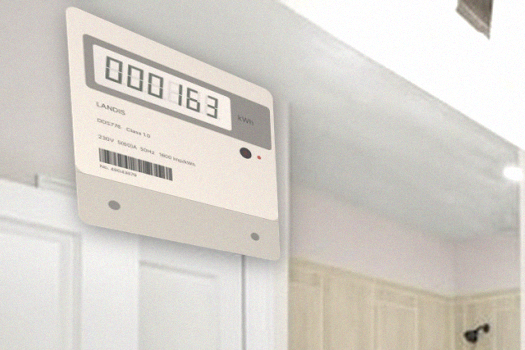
value=163 unit=kWh
